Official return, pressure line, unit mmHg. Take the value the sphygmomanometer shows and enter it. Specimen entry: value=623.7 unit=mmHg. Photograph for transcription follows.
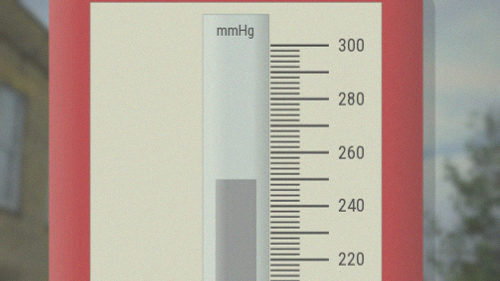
value=250 unit=mmHg
